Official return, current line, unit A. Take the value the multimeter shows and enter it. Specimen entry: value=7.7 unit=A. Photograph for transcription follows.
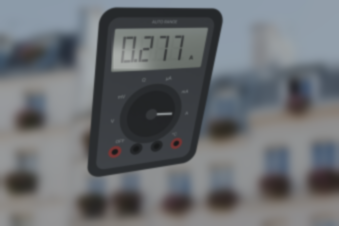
value=0.277 unit=A
